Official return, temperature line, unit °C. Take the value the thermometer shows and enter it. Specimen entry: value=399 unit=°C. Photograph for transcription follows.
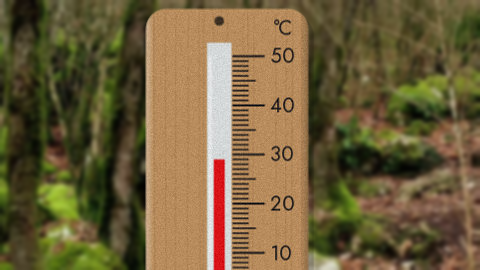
value=29 unit=°C
